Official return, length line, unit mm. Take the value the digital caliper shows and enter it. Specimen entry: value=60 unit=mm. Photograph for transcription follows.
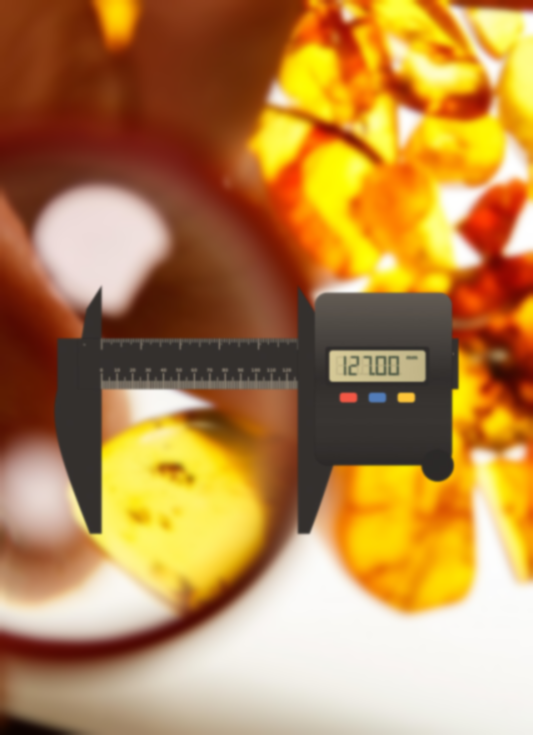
value=127.00 unit=mm
